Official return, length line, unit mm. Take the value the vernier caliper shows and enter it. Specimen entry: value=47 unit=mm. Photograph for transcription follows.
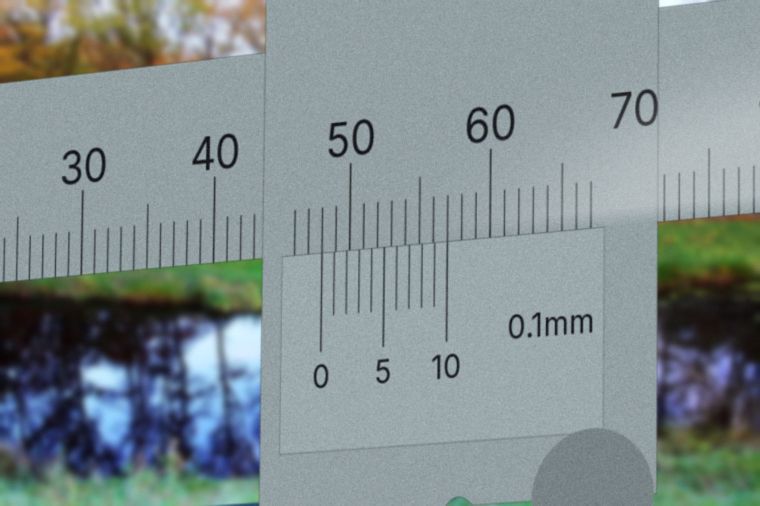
value=48.0 unit=mm
